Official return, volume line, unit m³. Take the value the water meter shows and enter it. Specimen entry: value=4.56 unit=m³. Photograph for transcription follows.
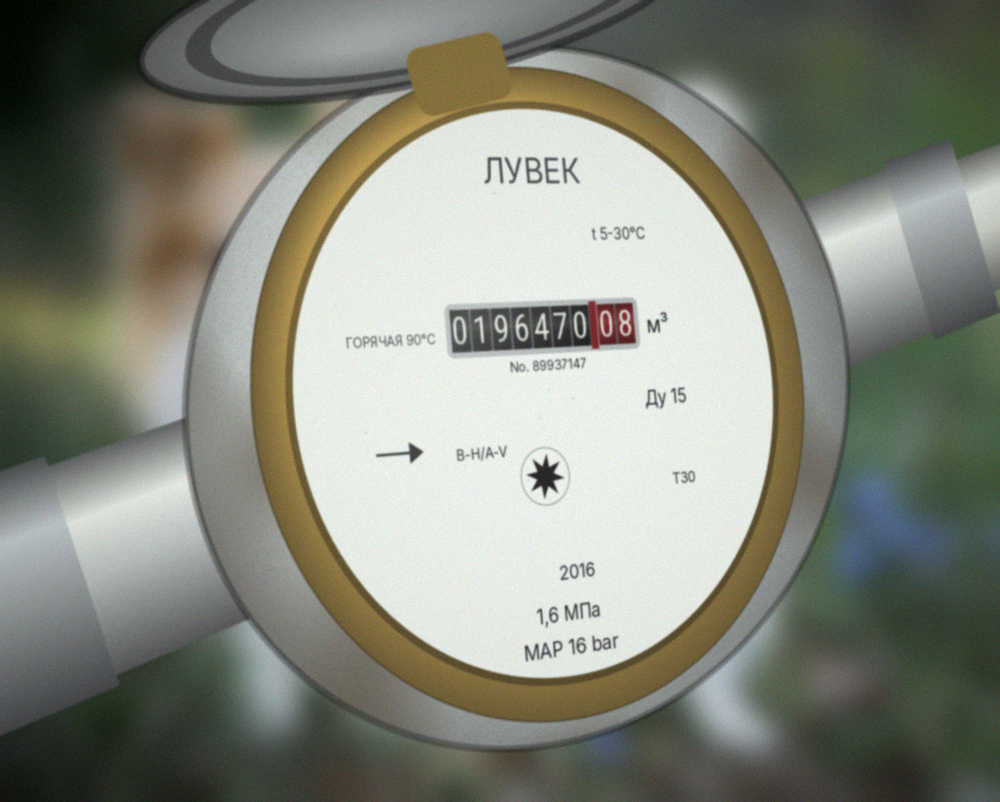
value=196470.08 unit=m³
